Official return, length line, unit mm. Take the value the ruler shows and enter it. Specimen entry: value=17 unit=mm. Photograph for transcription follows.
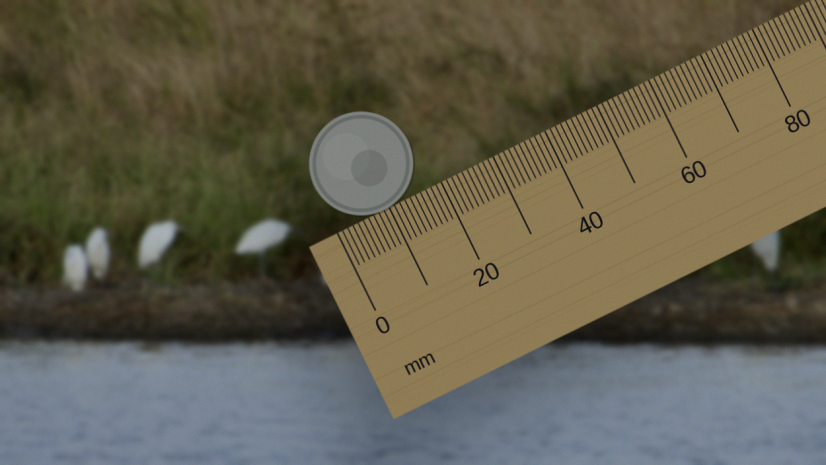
value=18 unit=mm
